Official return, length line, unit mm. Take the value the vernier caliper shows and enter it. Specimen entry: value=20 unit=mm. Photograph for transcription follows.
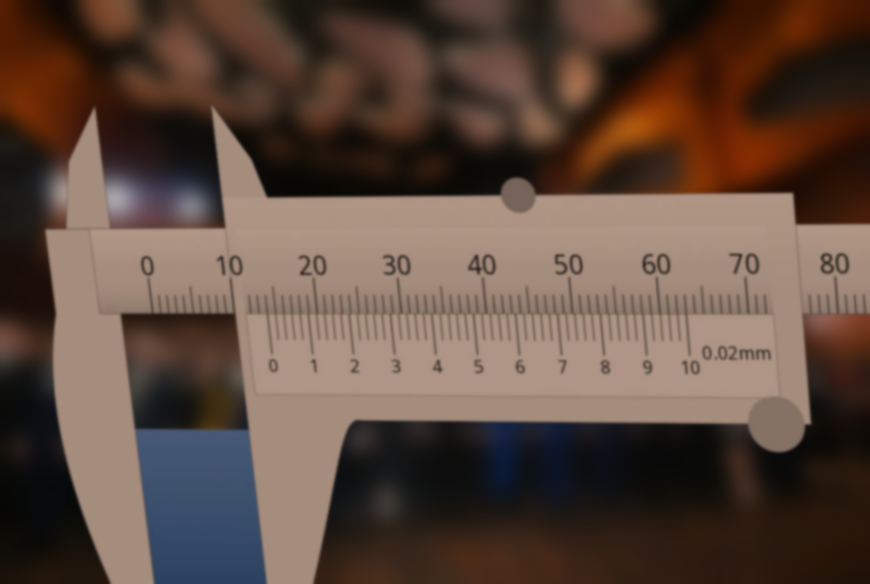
value=14.0 unit=mm
